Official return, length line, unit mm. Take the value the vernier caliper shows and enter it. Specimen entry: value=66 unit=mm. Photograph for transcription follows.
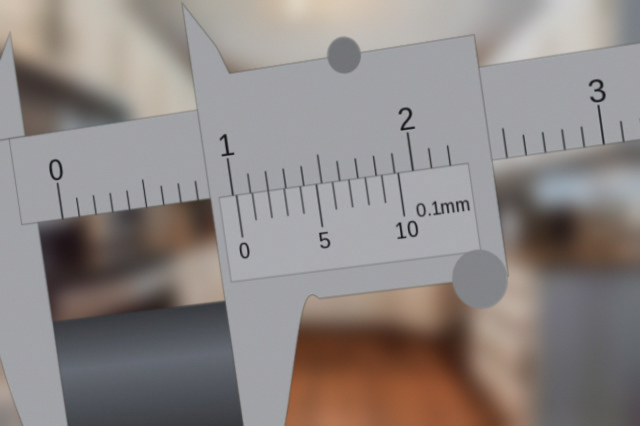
value=10.2 unit=mm
